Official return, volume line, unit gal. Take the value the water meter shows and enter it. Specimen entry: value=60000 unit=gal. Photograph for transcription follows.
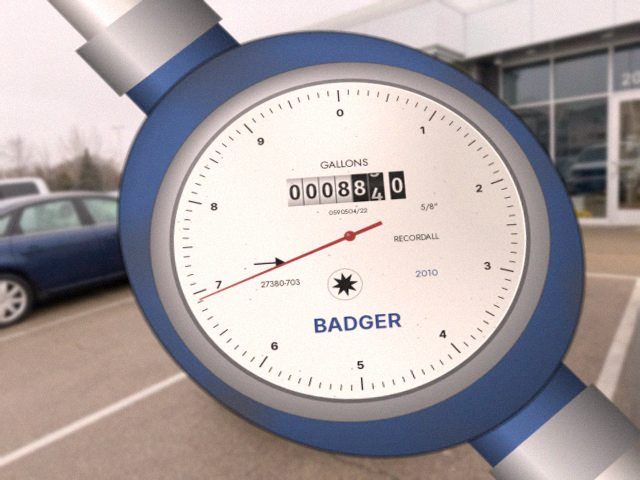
value=8836.9 unit=gal
